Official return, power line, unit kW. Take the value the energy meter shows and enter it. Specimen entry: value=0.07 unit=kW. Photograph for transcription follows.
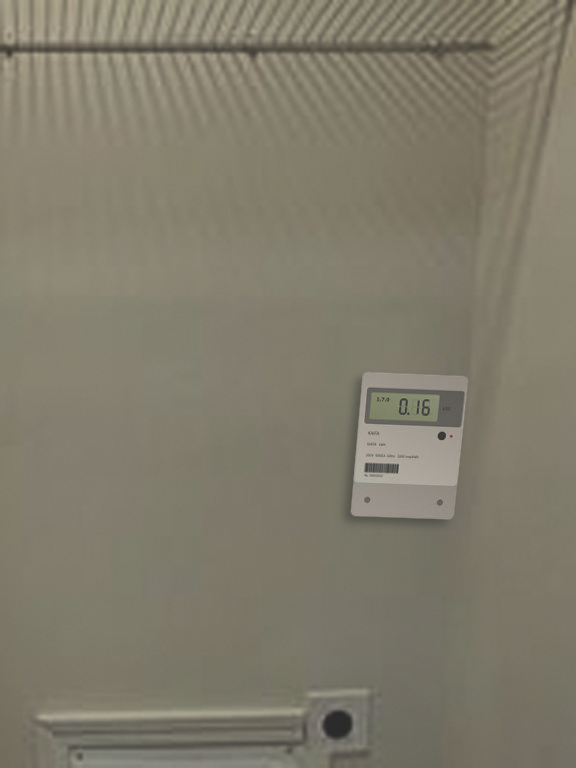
value=0.16 unit=kW
